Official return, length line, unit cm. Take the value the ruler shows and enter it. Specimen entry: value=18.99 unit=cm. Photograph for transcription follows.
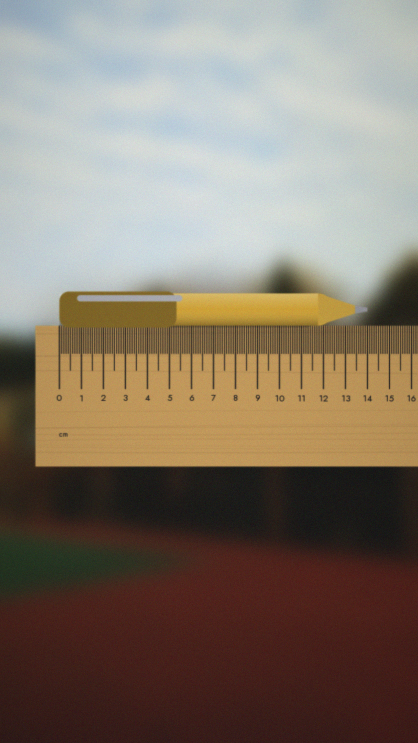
value=14 unit=cm
